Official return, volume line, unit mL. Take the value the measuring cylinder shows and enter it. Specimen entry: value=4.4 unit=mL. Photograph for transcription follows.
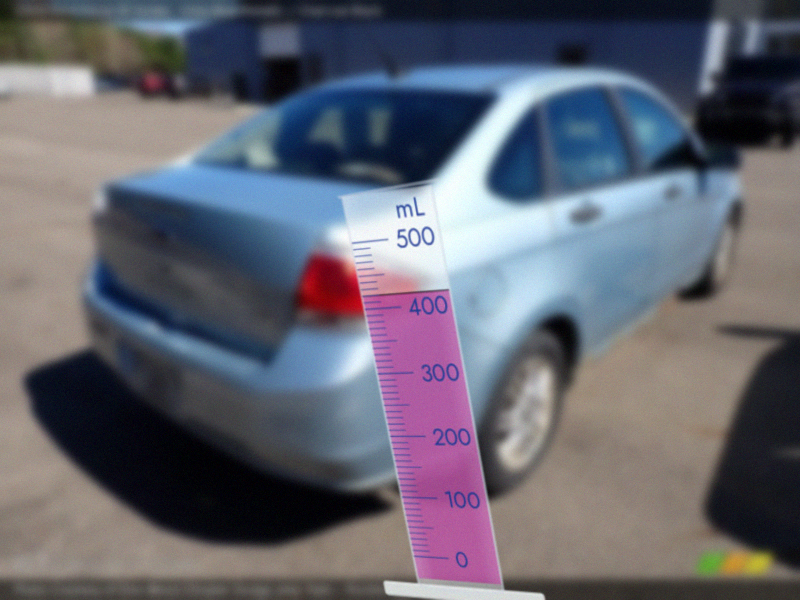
value=420 unit=mL
